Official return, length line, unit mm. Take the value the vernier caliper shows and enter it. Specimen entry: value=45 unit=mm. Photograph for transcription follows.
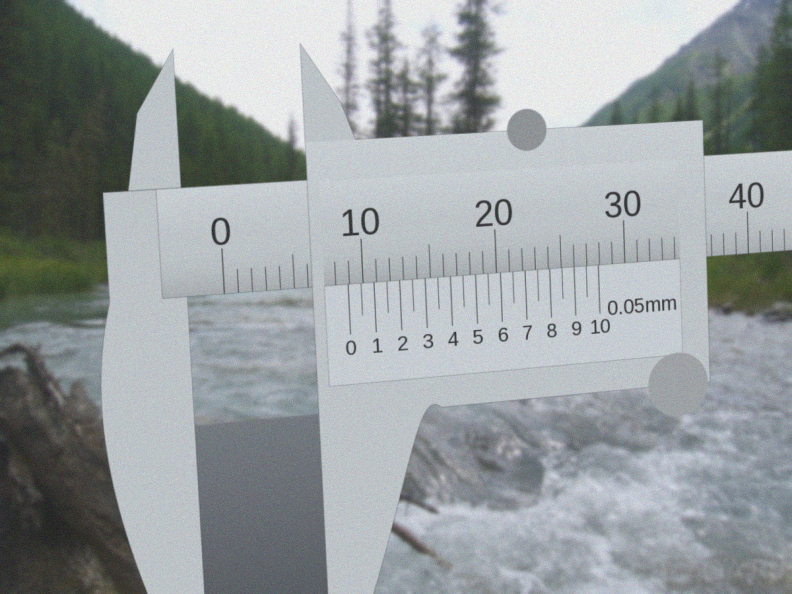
value=8.9 unit=mm
